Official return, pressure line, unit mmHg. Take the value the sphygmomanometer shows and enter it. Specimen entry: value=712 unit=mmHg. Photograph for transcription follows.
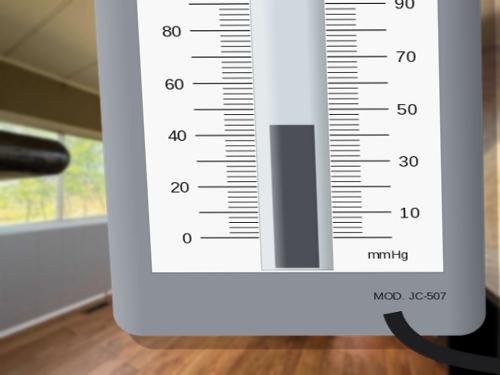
value=44 unit=mmHg
